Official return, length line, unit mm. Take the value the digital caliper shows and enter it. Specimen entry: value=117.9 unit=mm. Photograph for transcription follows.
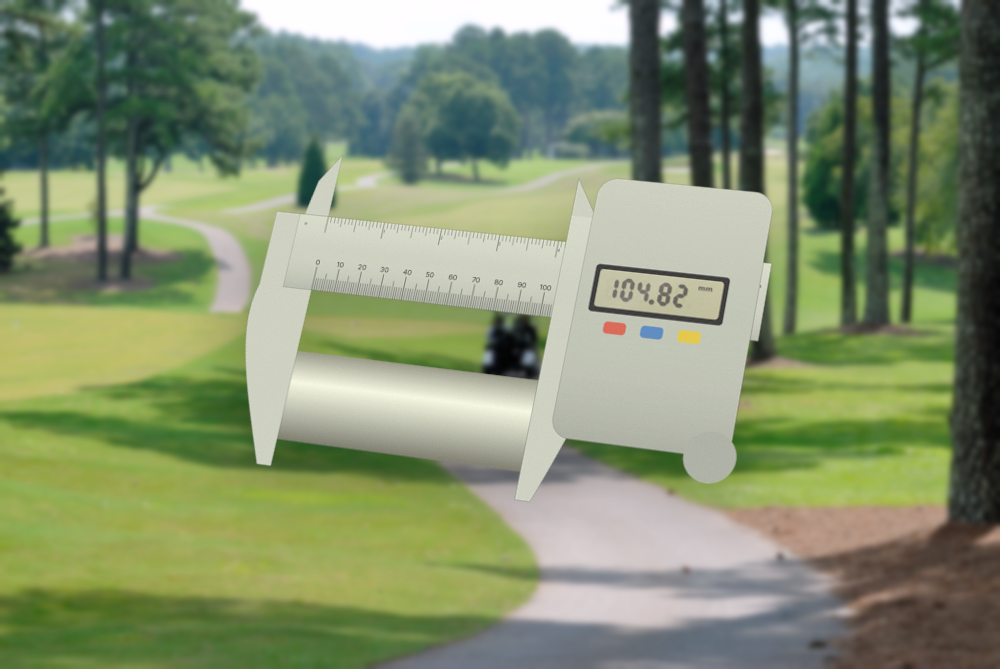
value=104.82 unit=mm
